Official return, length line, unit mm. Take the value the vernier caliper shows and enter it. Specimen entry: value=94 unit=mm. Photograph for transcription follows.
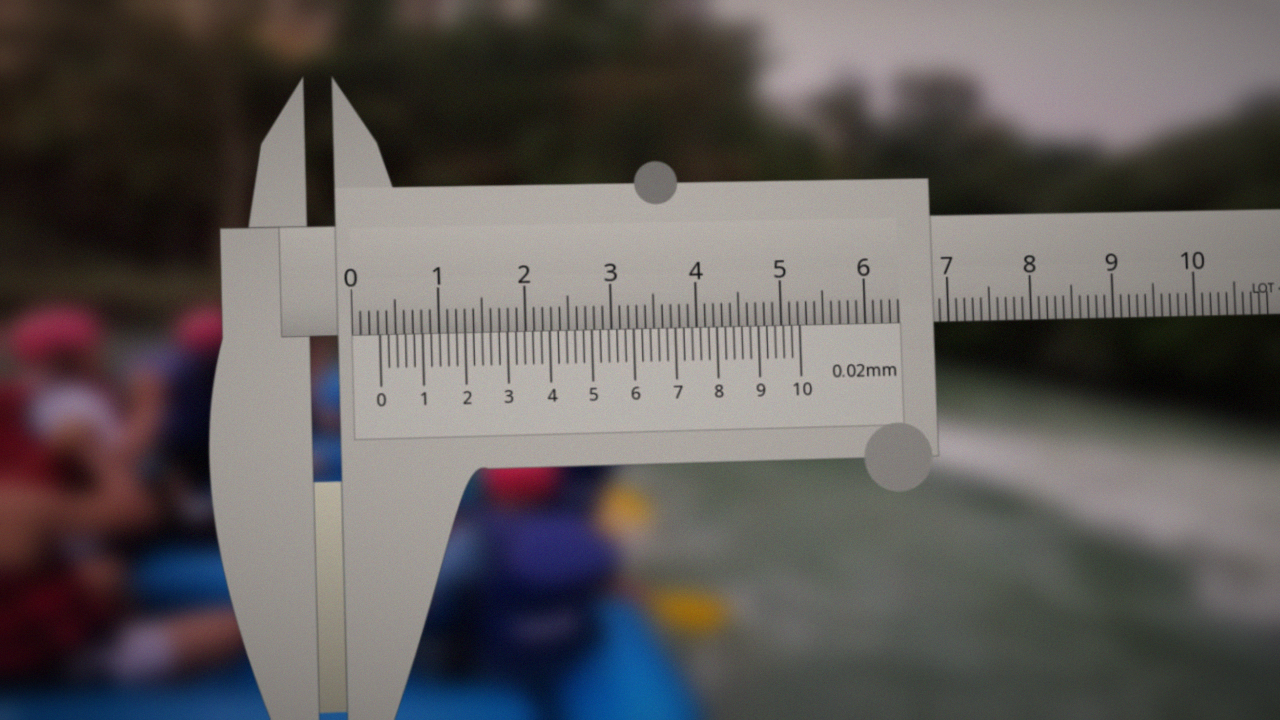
value=3.2 unit=mm
